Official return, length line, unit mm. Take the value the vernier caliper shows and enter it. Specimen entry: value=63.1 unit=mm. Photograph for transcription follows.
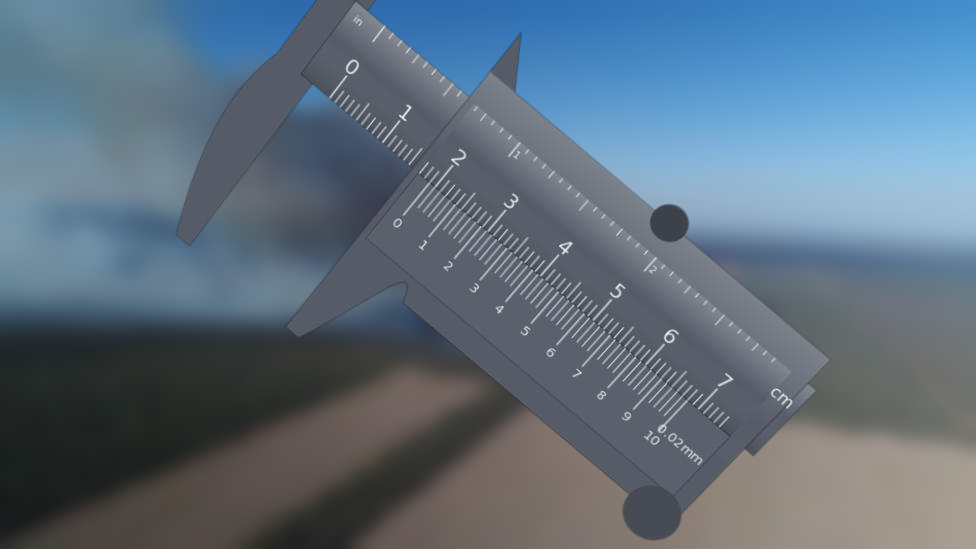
value=19.0 unit=mm
